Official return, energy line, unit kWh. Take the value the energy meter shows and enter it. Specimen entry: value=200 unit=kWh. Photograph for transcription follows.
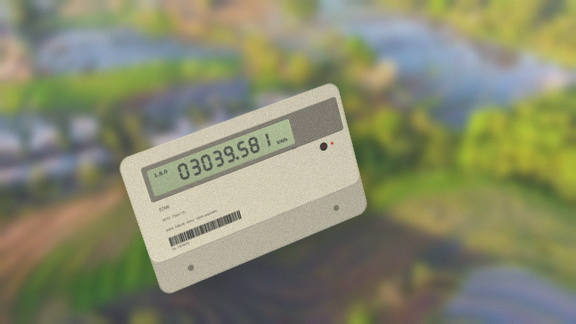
value=3039.581 unit=kWh
